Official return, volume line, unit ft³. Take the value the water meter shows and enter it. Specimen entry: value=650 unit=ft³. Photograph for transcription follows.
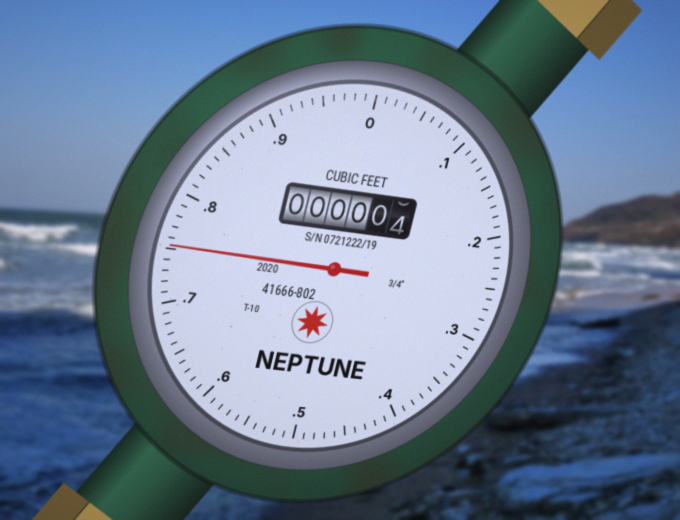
value=3.75 unit=ft³
